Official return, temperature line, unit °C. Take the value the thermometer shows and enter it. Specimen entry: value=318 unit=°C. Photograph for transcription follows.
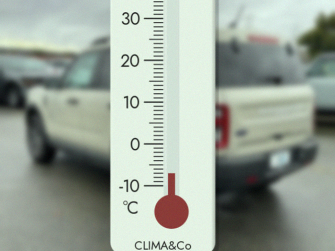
value=-7 unit=°C
